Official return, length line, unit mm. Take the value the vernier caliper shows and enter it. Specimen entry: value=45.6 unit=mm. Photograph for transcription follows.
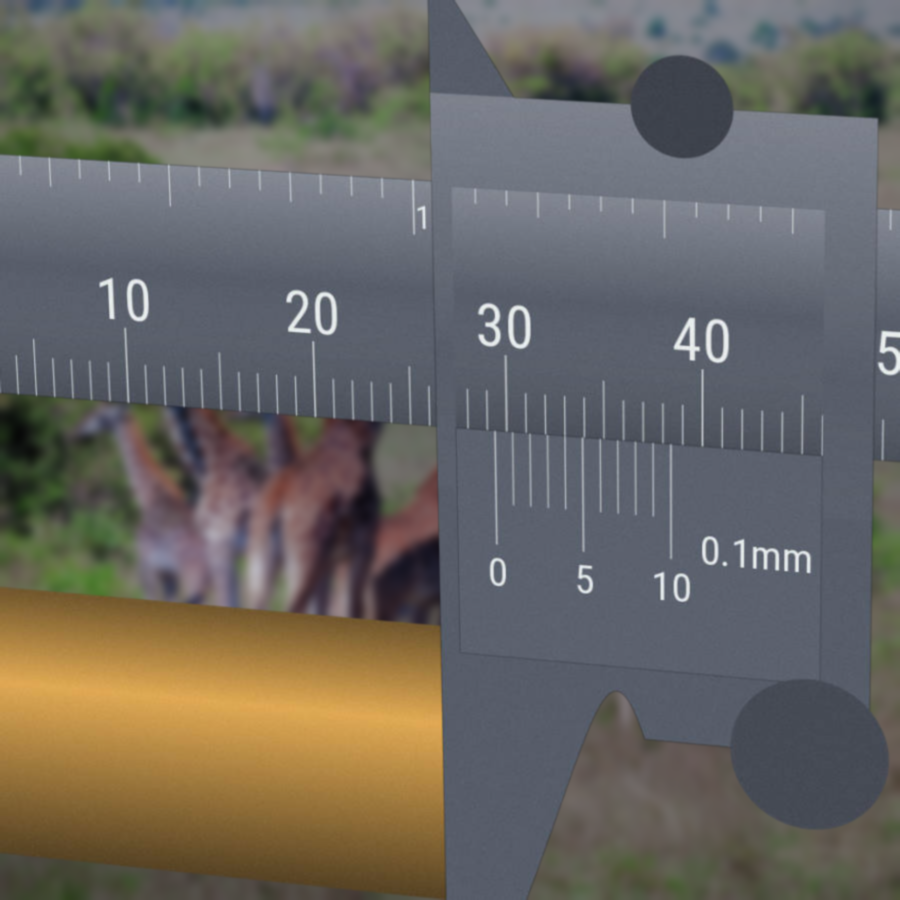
value=29.4 unit=mm
